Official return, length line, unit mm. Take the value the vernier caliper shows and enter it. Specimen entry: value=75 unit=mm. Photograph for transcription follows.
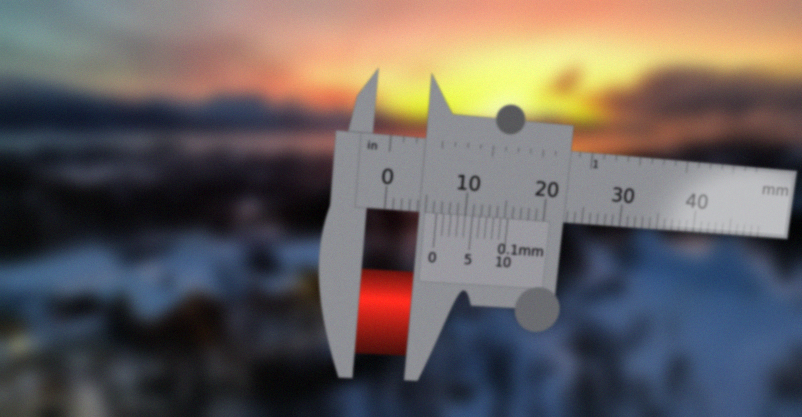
value=6.4 unit=mm
